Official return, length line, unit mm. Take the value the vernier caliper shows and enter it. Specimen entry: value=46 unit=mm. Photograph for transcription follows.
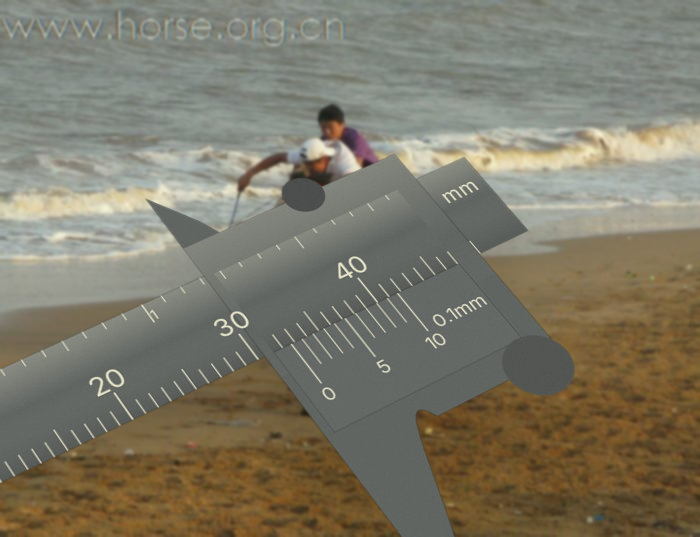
value=32.7 unit=mm
